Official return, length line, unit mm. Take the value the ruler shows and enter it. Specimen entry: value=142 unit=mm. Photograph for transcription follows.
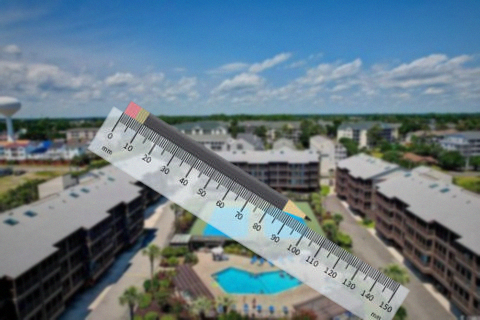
value=100 unit=mm
